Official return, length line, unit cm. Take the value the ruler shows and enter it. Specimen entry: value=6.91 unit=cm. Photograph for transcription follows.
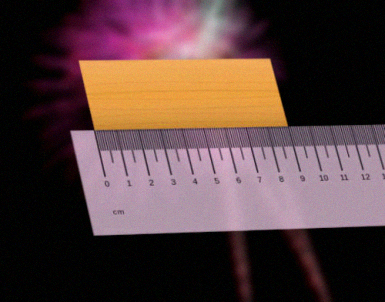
value=9 unit=cm
